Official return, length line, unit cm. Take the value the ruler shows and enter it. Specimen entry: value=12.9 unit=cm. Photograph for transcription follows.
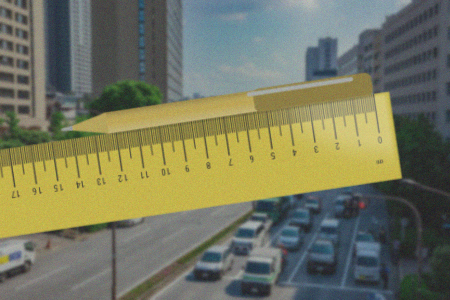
value=14.5 unit=cm
